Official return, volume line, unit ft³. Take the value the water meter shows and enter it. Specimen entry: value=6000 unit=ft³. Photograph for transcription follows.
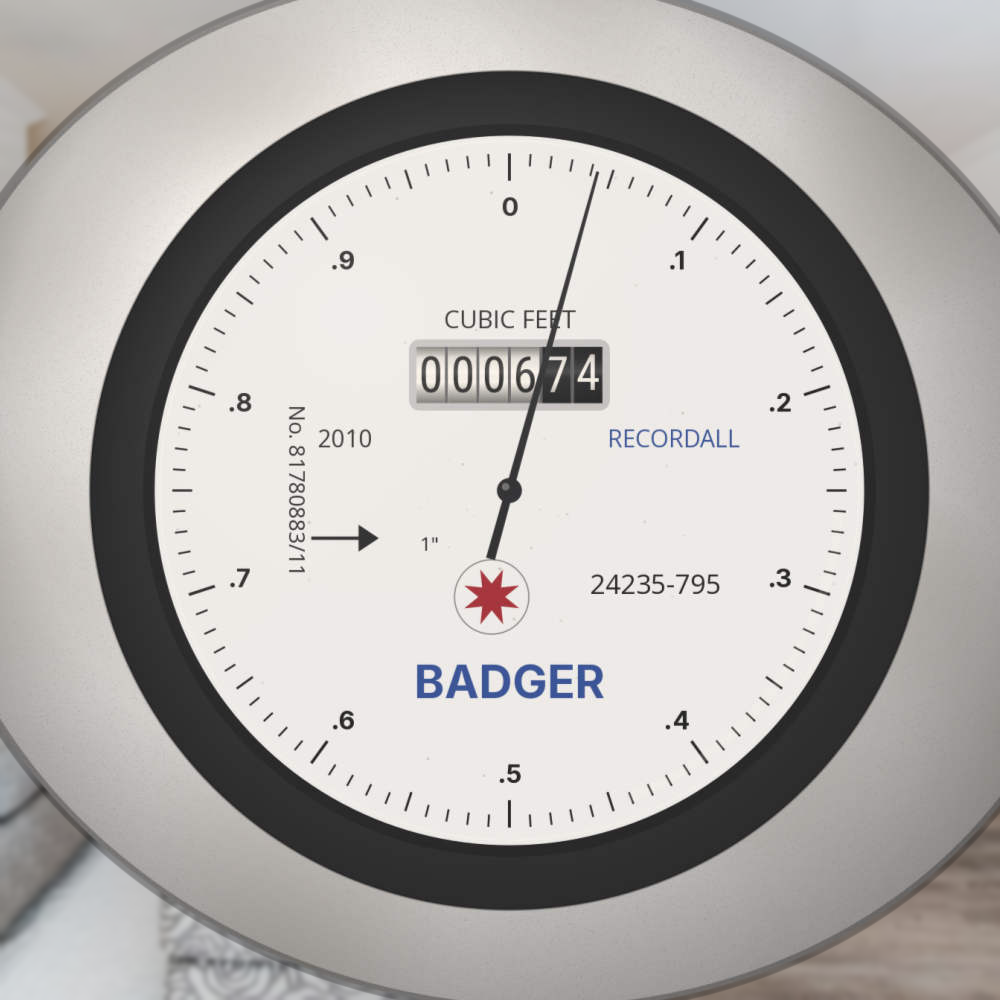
value=674.04 unit=ft³
